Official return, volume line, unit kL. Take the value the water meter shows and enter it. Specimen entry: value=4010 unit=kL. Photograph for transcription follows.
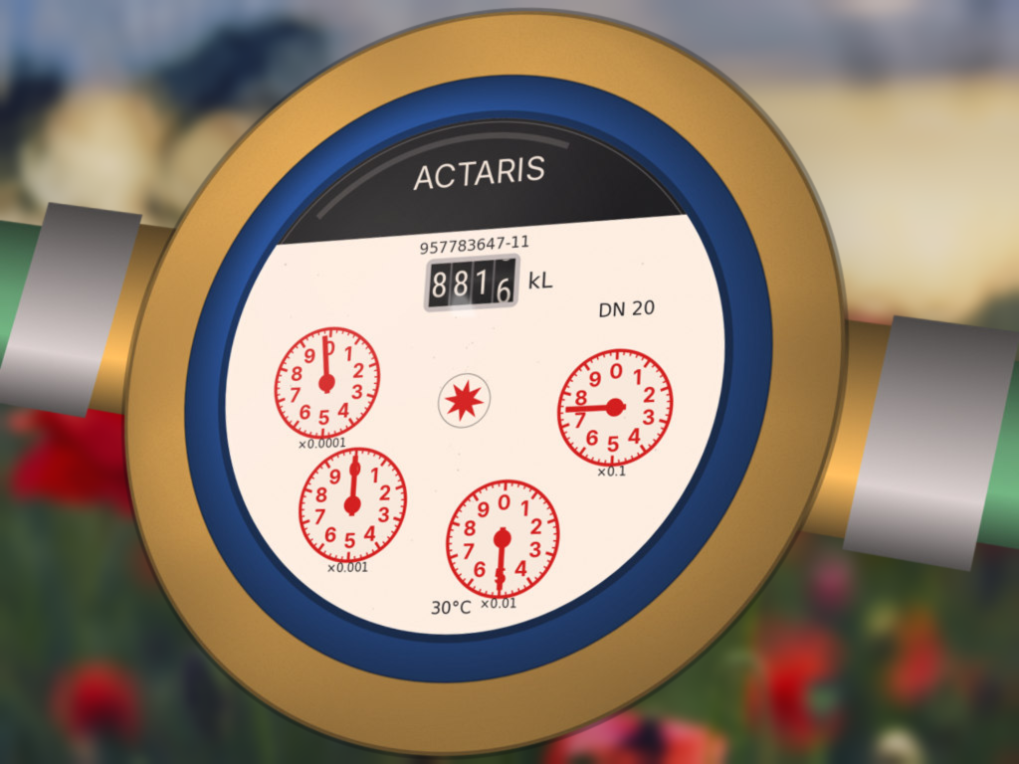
value=8815.7499 unit=kL
